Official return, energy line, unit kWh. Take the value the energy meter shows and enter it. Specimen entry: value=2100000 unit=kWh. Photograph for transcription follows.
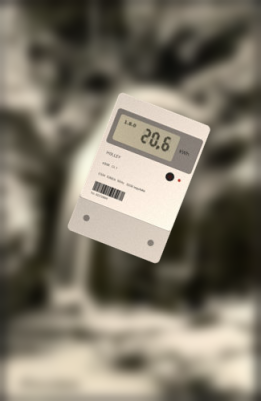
value=20.6 unit=kWh
